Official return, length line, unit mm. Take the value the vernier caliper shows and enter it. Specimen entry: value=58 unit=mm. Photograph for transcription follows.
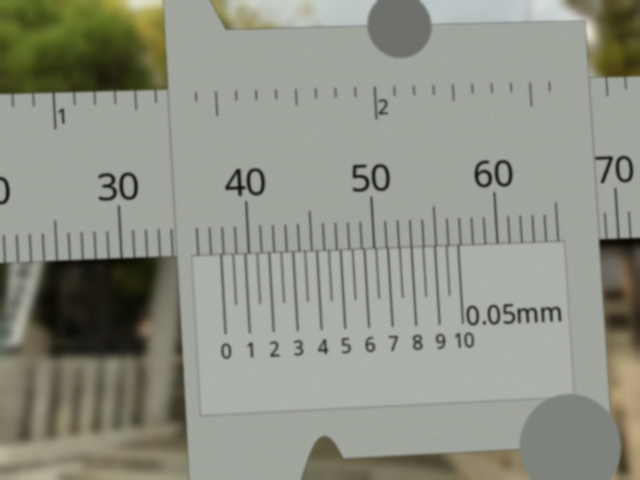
value=37.8 unit=mm
